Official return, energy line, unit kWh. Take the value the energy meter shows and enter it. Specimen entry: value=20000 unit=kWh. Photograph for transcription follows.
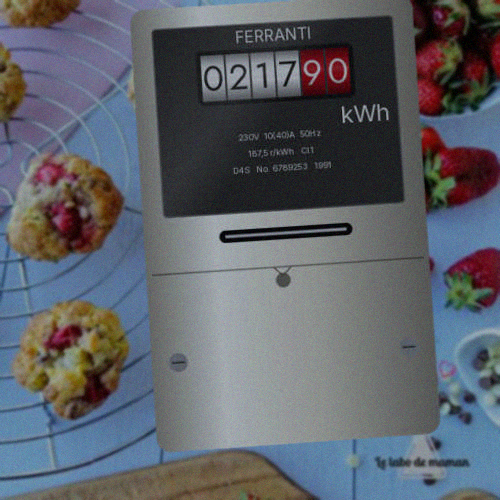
value=217.90 unit=kWh
